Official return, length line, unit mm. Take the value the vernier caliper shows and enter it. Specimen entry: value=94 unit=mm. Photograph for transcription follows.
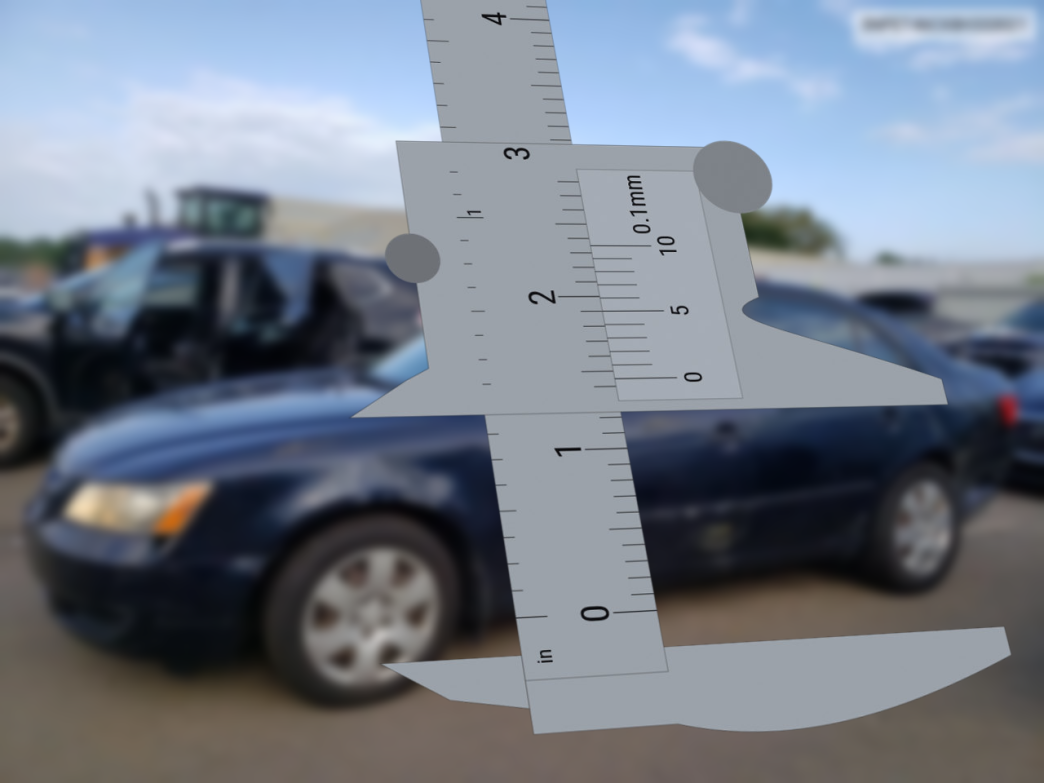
value=14.5 unit=mm
